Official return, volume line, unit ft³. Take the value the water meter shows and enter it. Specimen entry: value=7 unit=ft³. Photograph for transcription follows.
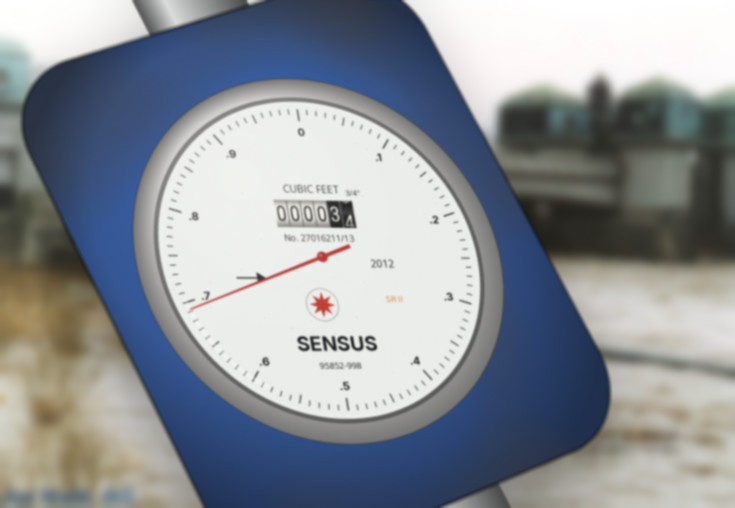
value=33.69 unit=ft³
